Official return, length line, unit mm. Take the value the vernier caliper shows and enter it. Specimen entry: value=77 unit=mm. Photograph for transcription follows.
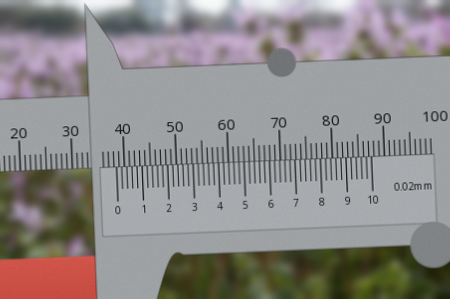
value=38.5 unit=mm
